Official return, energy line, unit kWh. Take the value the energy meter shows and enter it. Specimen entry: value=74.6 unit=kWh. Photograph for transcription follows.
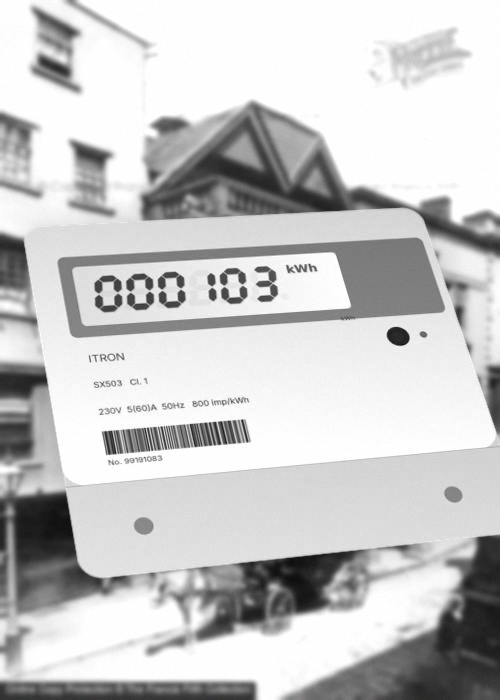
value=103 unit=kWh
